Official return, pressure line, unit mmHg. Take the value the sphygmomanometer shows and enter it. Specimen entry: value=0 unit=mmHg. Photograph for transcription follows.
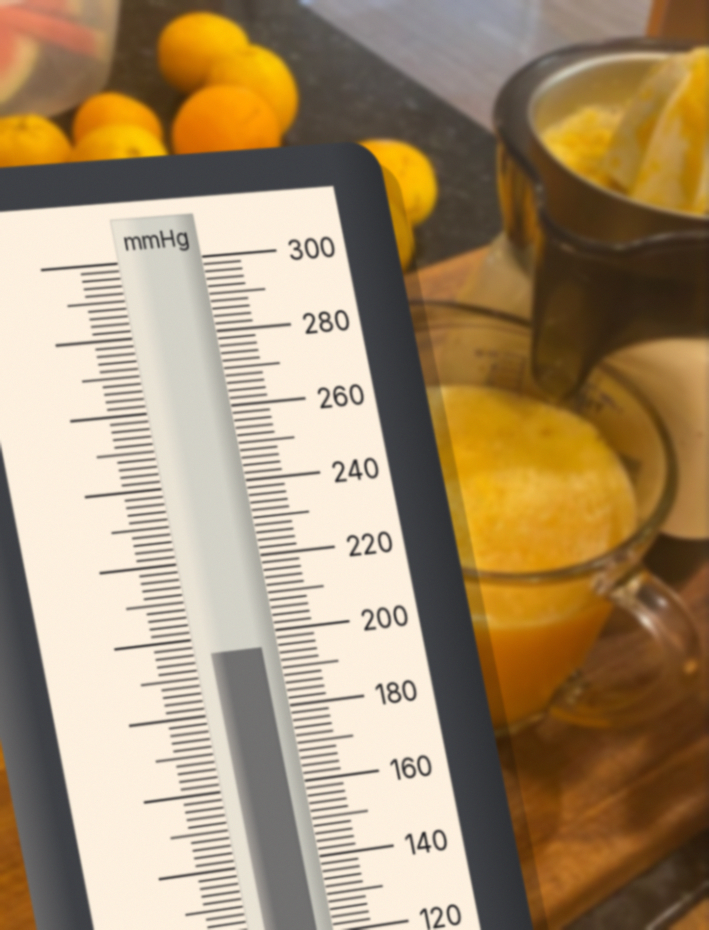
value=196 unit=mmHg
